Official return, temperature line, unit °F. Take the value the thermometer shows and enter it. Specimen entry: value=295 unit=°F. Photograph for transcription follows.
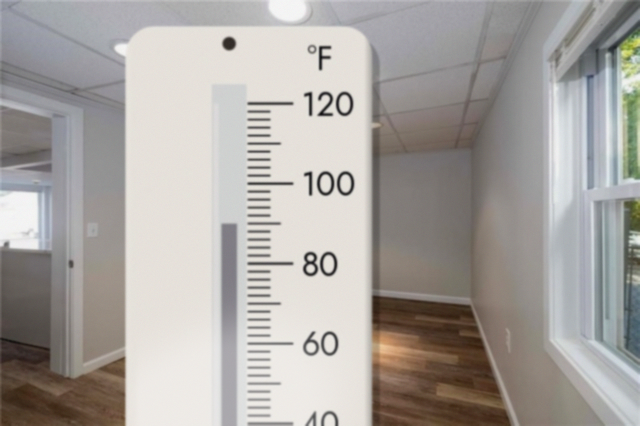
value=90 unit=°F
